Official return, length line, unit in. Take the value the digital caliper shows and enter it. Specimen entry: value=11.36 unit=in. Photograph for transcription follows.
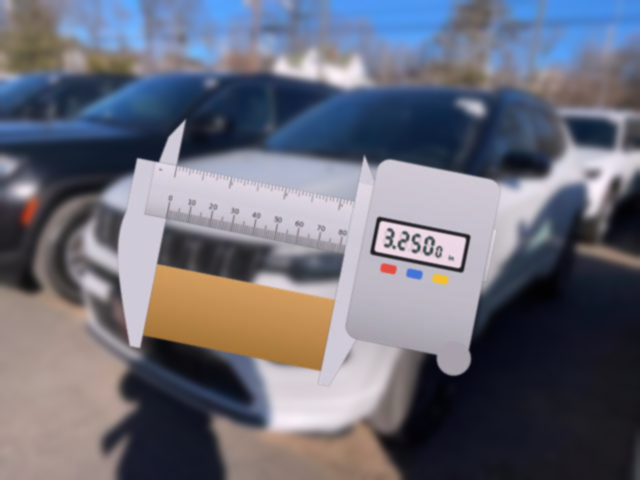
value=3.2500 unit=in
